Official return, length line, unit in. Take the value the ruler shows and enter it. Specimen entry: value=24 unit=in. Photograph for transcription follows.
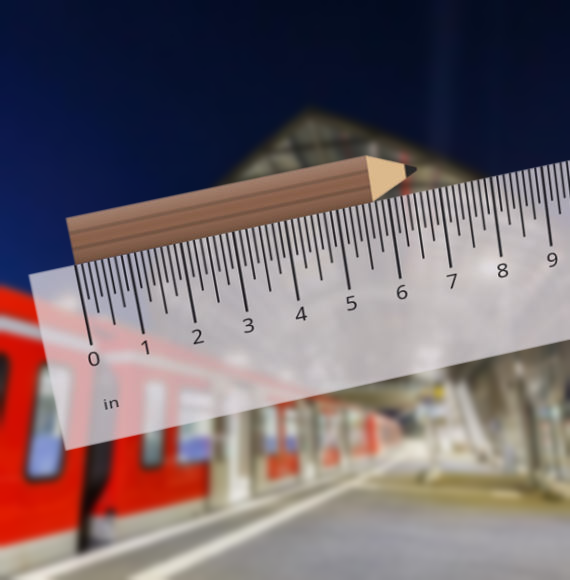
value=6.625 unit=in
